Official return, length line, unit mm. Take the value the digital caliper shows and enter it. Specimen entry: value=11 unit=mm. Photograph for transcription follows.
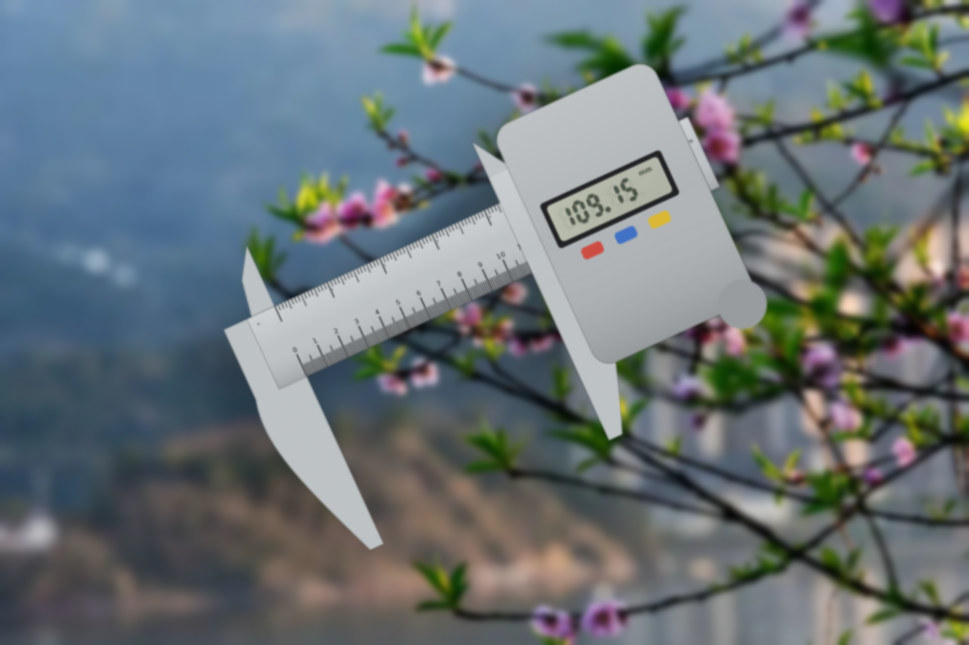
value=109.15 unit=mm
